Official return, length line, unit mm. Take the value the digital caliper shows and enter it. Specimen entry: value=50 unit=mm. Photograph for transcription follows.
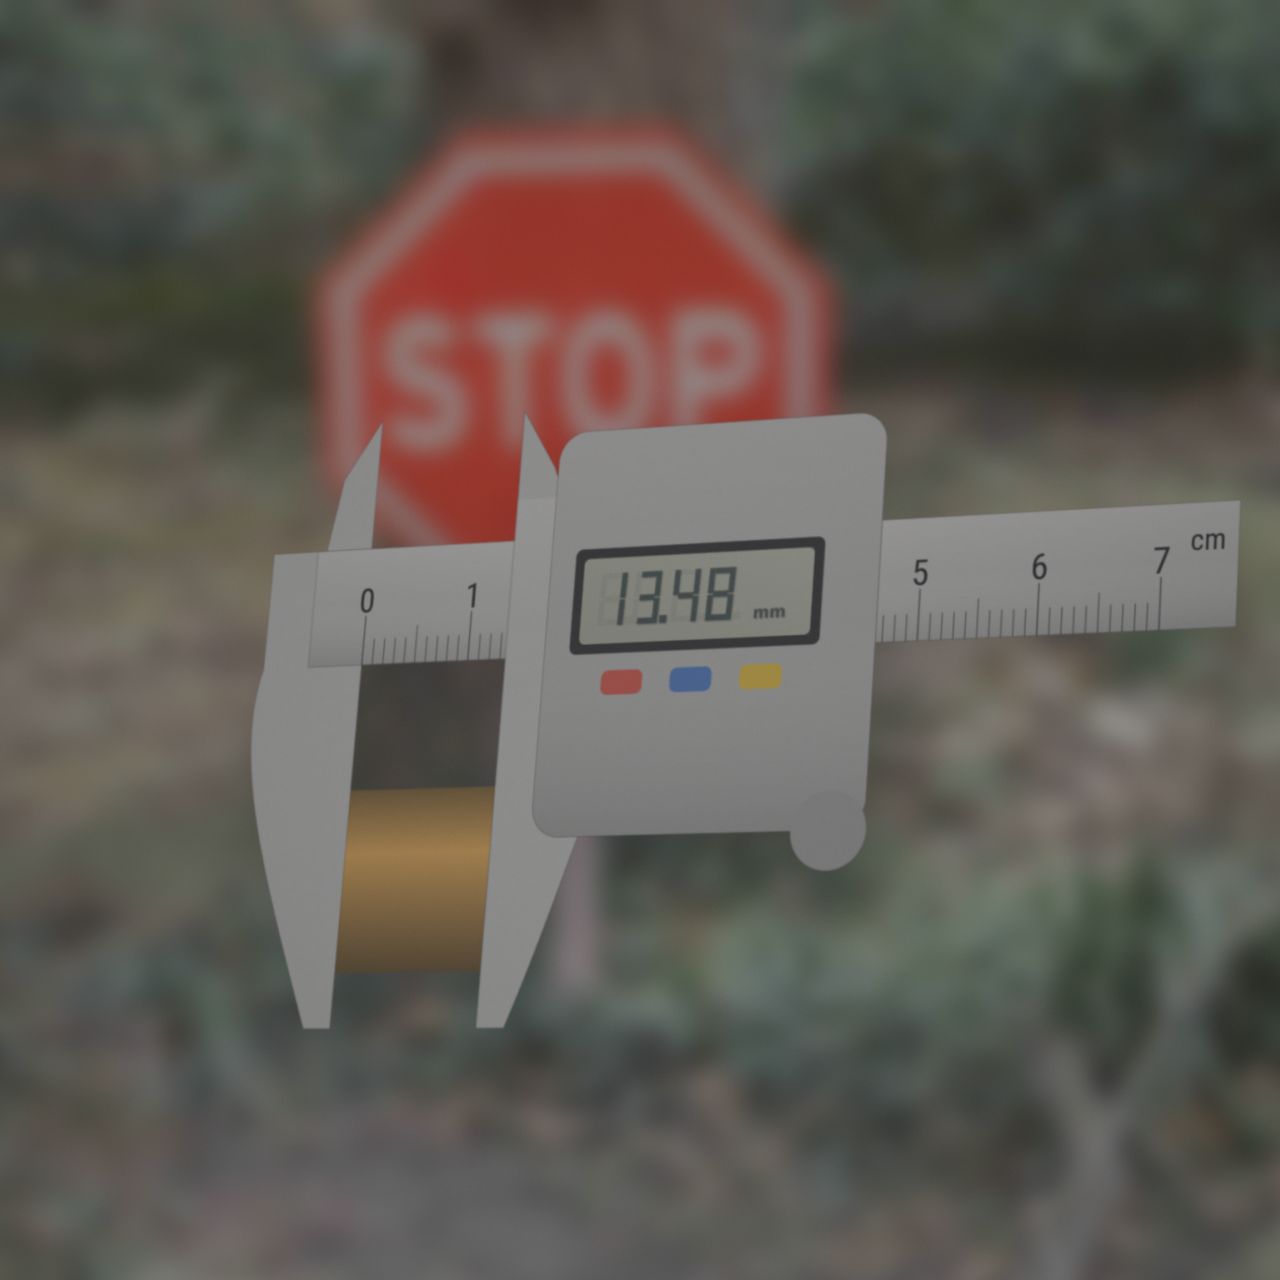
value=13.48 unit=mm
